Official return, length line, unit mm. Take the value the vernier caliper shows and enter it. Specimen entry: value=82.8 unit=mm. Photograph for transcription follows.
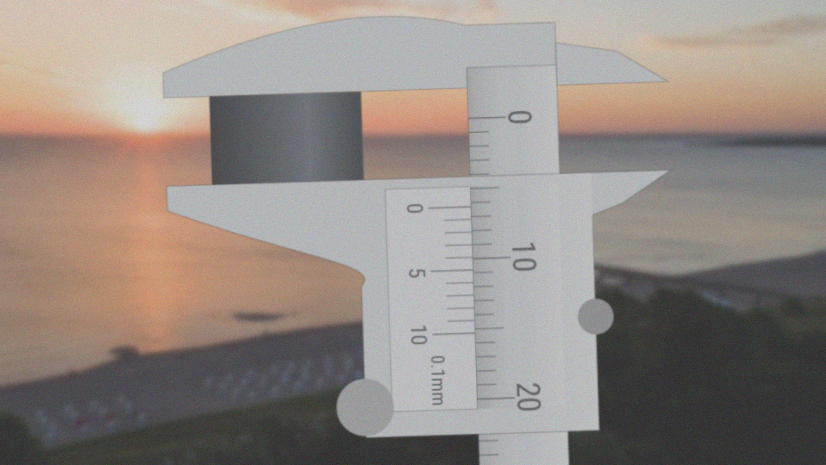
value=6.3 unit=mm
